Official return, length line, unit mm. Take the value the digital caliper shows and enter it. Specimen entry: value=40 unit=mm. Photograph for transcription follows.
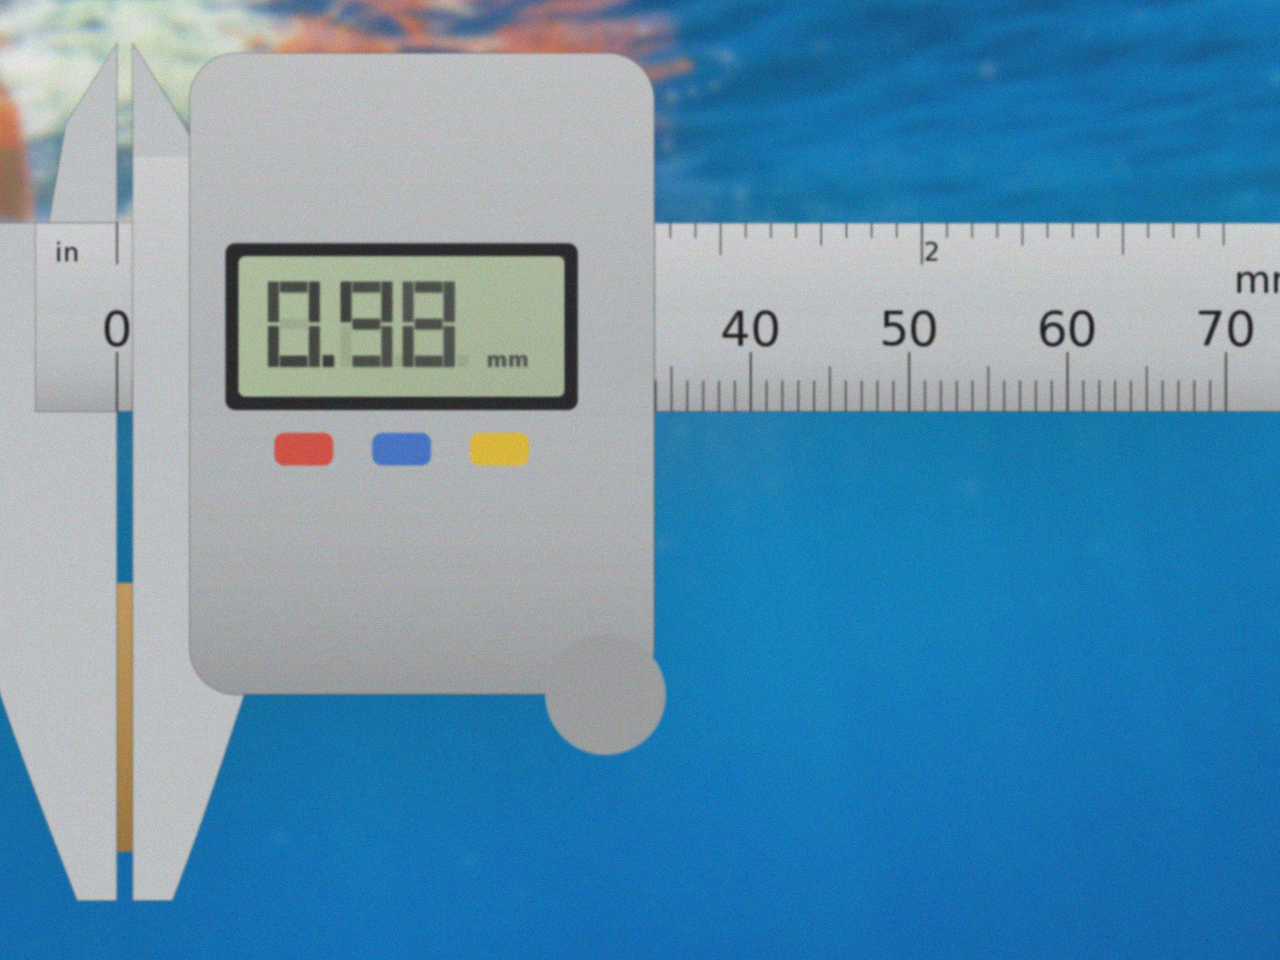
value=0.98 unit=mm
